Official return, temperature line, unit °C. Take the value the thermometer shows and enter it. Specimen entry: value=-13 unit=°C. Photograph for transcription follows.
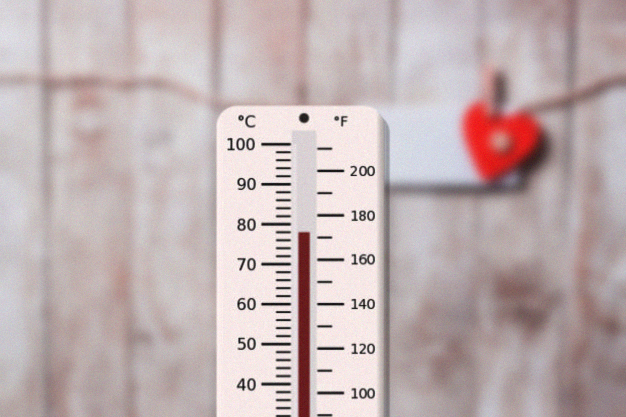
value=78 unit=°C
